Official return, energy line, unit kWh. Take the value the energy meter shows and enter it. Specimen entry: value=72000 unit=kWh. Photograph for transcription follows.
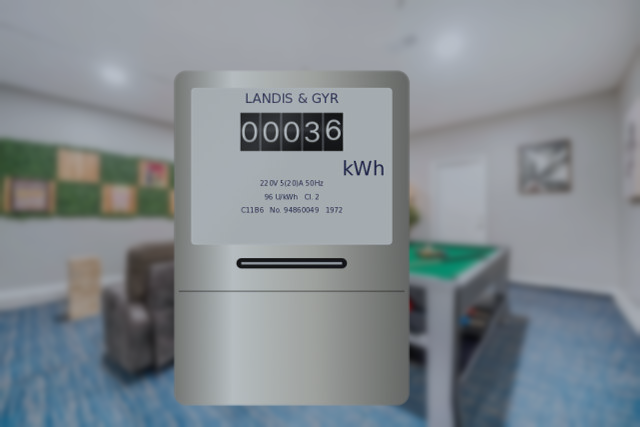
value=36 unit=kWh
